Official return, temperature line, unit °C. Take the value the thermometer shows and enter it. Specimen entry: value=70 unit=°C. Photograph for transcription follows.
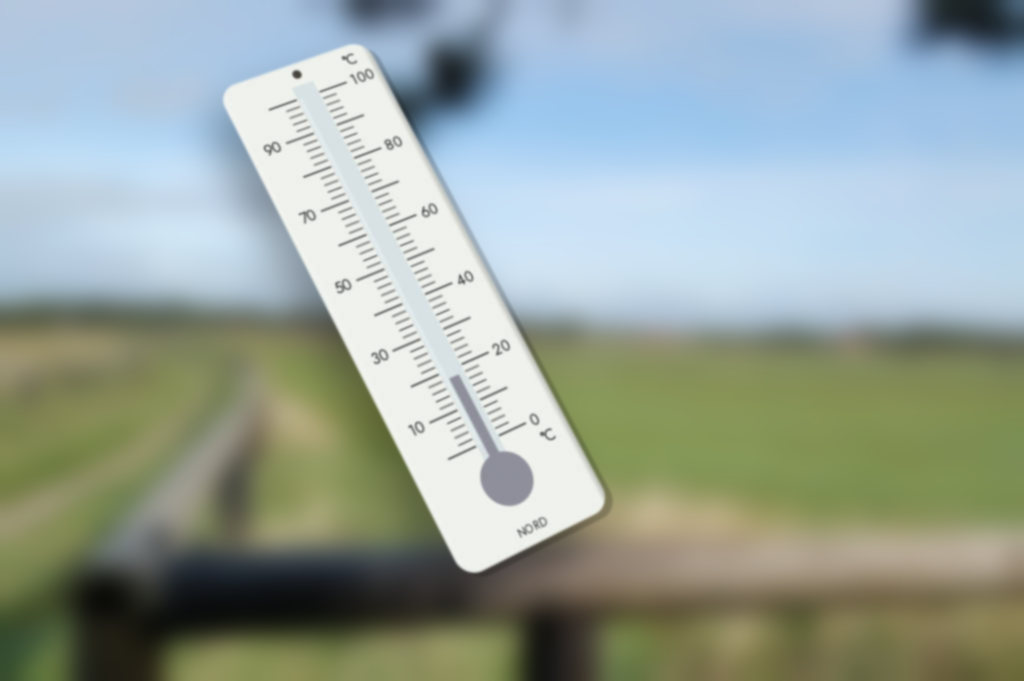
value=18 unit=°C
